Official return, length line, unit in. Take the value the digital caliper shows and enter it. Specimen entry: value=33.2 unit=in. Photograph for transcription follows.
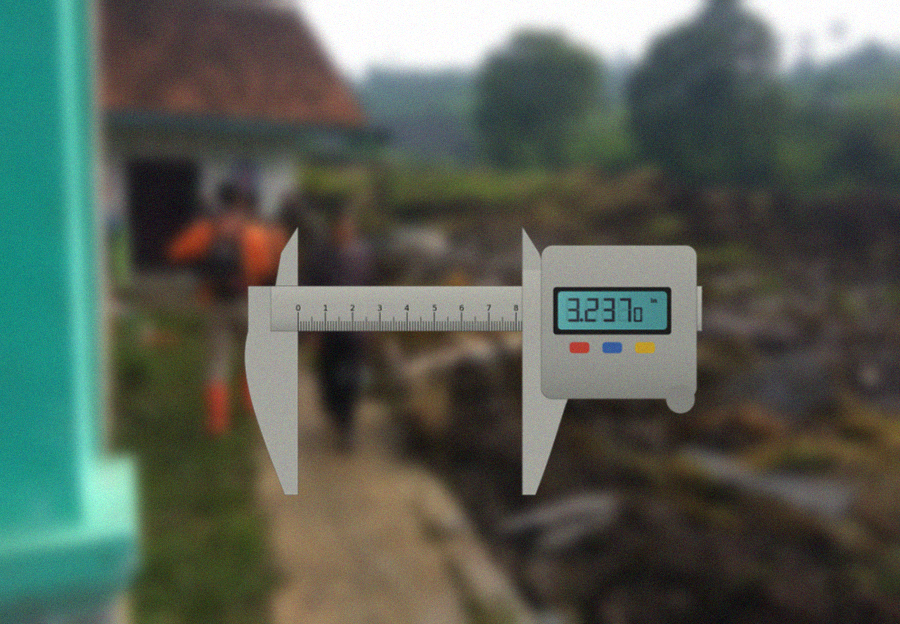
value=3.2370 unit=in
